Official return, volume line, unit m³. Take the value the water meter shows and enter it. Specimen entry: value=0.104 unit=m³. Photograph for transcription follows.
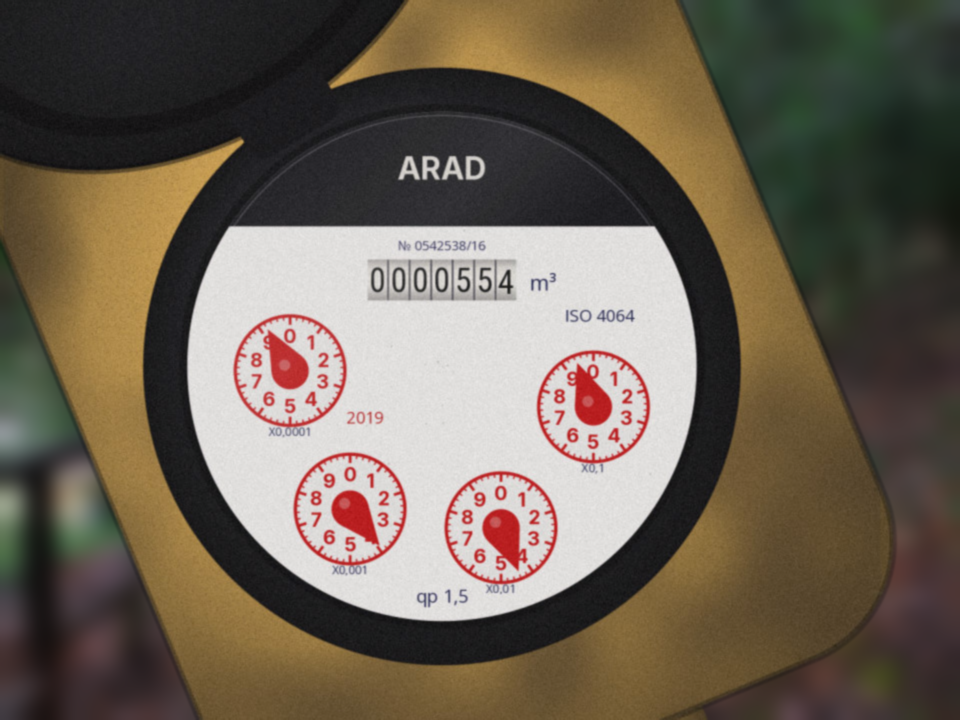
value=553.9439 unit=m³
